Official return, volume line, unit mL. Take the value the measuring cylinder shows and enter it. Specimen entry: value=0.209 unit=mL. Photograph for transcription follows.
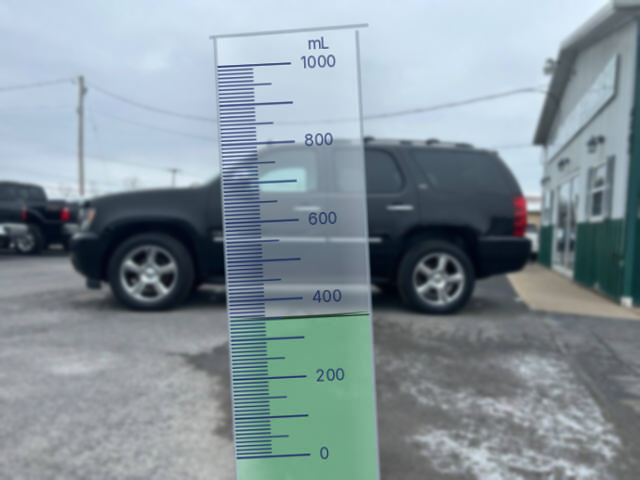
value=350 unit=mL
